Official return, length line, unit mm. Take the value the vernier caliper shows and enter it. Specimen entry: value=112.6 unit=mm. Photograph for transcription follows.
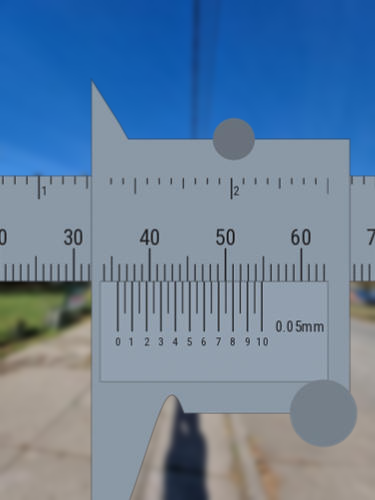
value=35.8 unit=mm
